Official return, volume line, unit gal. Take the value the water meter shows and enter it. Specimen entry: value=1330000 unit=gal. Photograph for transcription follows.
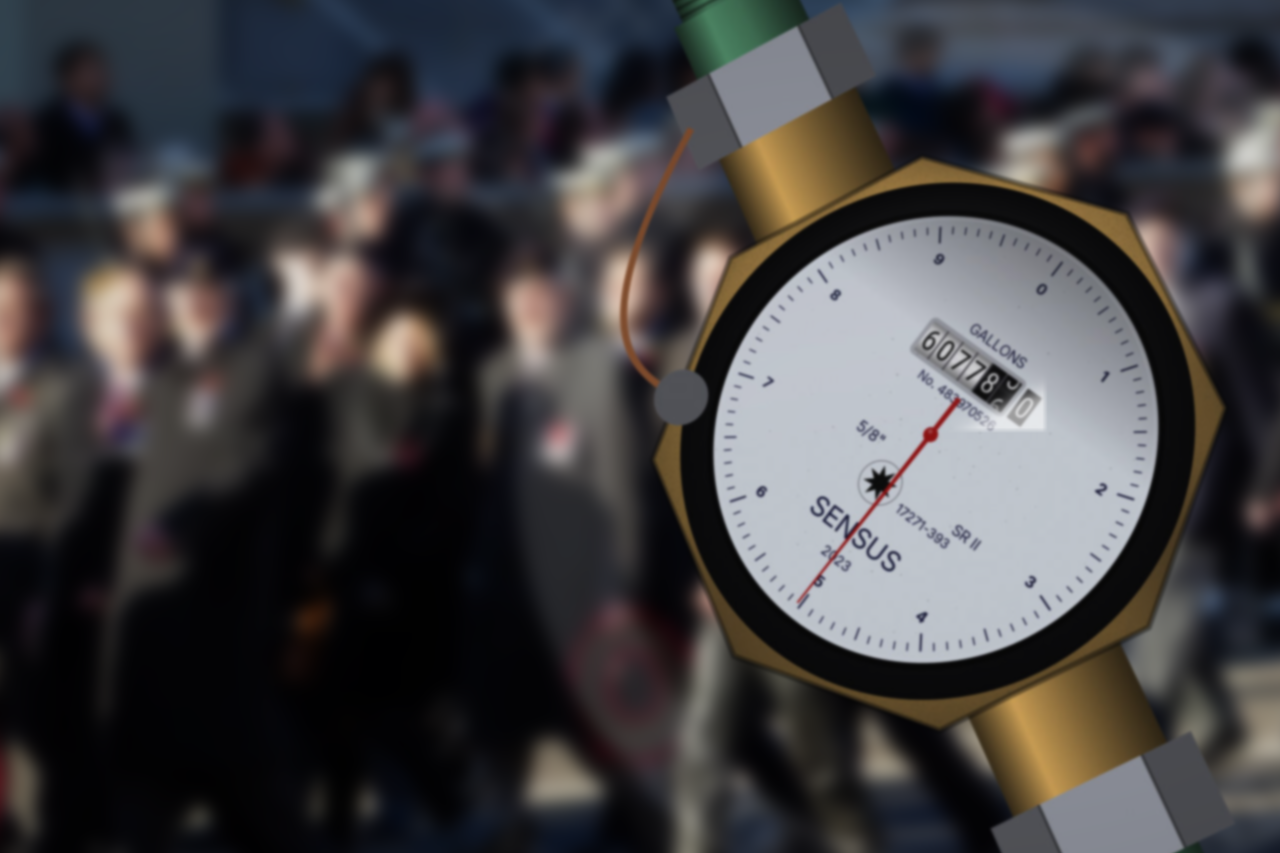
value=6077855.0 unit=gal
